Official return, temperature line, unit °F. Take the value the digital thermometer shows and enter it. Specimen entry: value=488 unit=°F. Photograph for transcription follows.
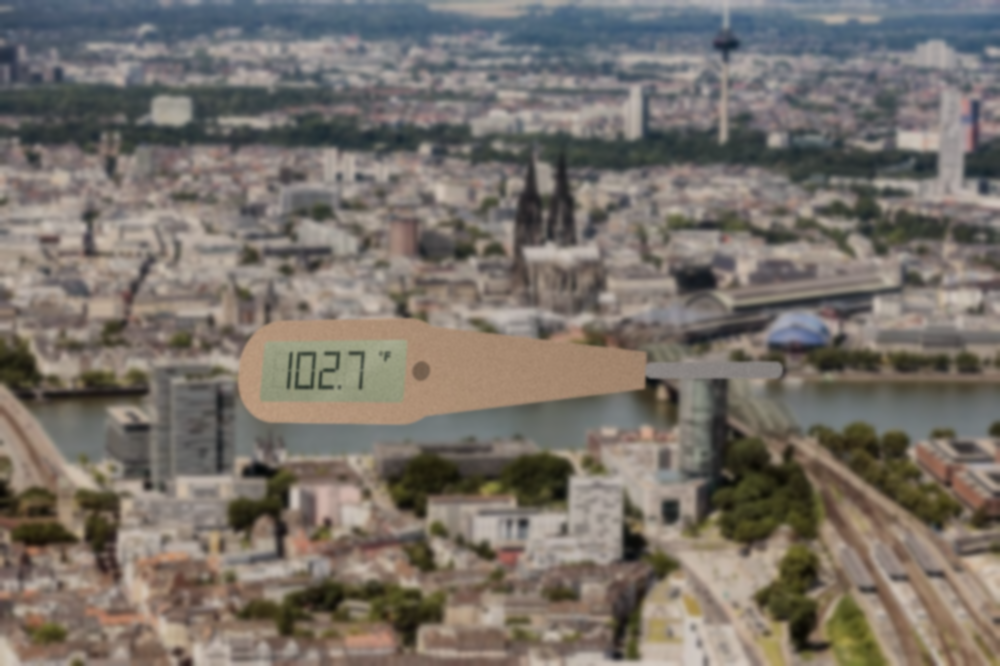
value=102.7 unit=°F
